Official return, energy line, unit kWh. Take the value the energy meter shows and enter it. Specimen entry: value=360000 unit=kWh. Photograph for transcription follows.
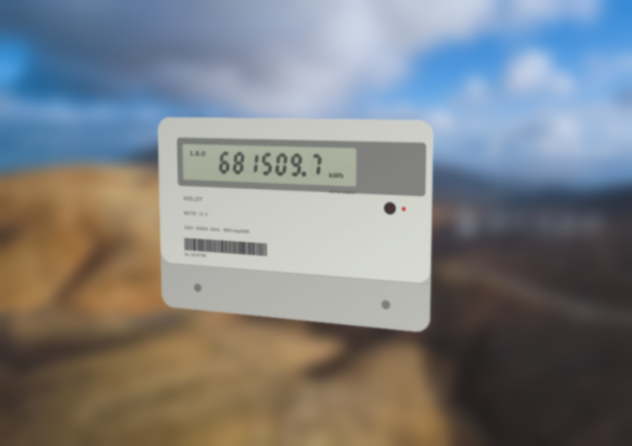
value=681509.7 unit=kWh
